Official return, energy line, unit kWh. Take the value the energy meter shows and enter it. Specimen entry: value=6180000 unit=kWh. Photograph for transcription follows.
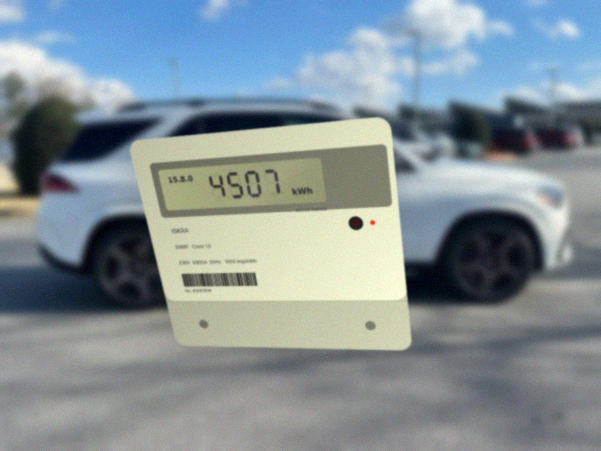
value=4507 unit=kWh
